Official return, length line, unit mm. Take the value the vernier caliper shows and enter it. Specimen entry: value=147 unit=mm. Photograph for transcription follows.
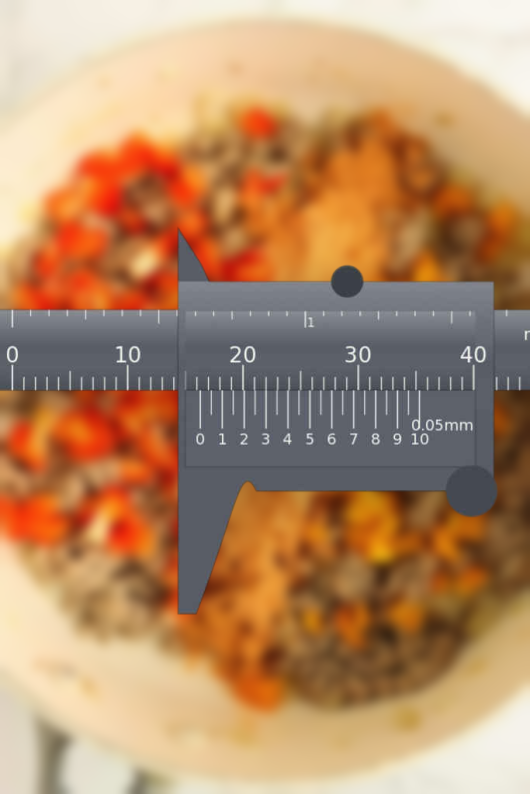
value=16.3 unit=mm
